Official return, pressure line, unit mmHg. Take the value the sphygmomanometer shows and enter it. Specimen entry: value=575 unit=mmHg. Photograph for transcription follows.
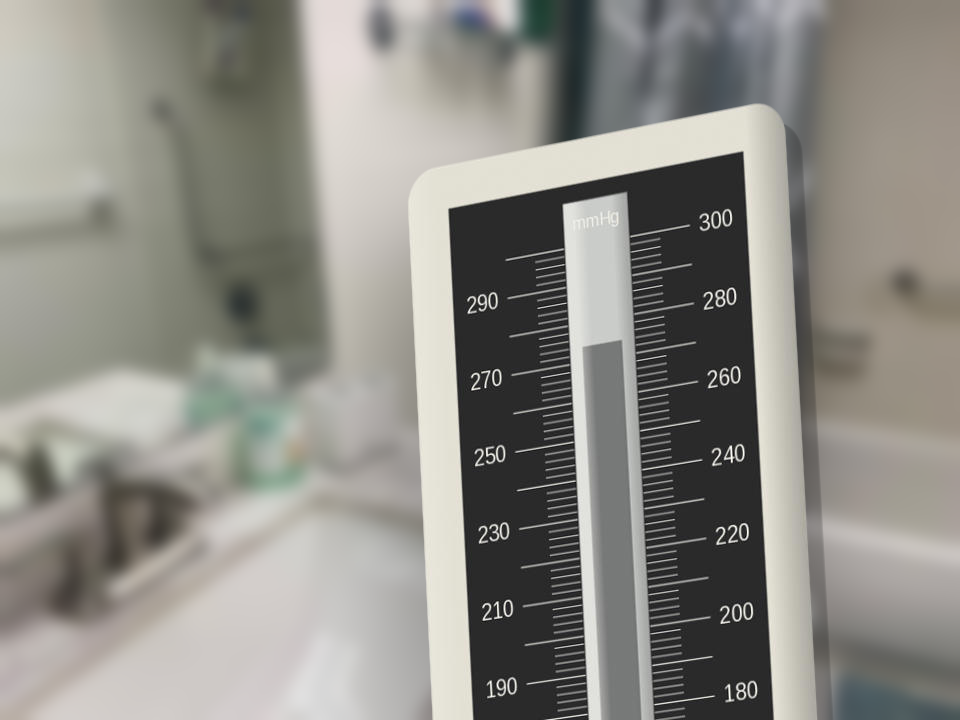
value=274 unit=mmHg
